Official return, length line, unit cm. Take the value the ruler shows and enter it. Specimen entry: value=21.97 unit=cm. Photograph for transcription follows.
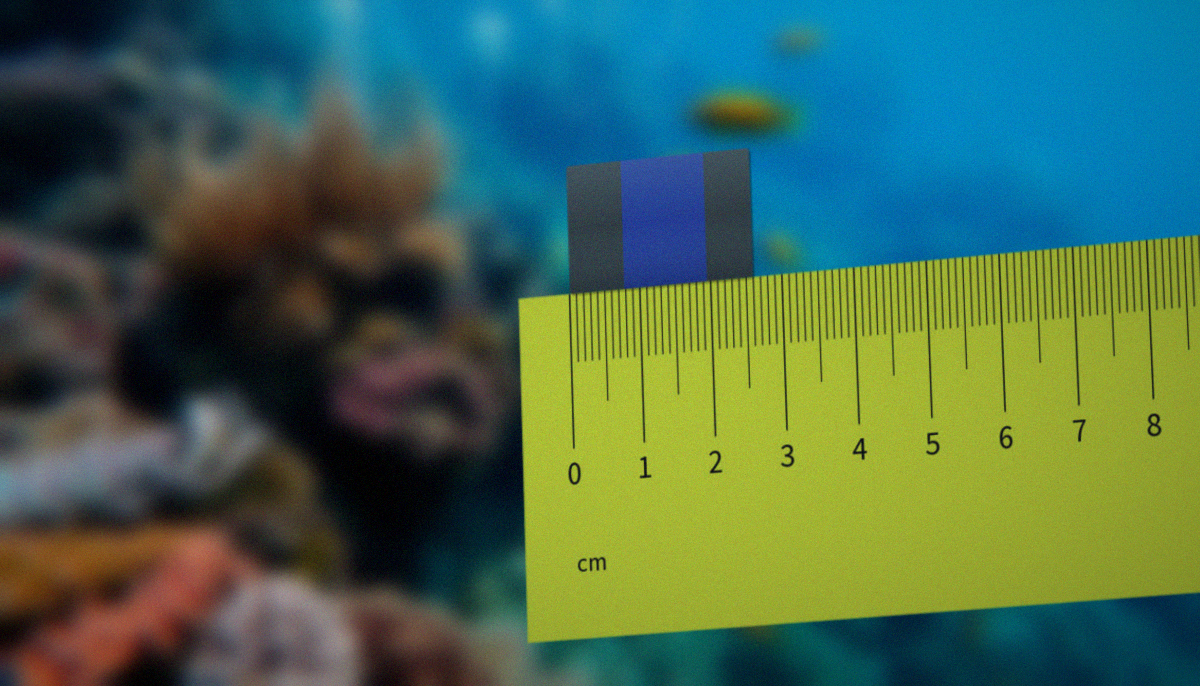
value=2.6 unit=cm
